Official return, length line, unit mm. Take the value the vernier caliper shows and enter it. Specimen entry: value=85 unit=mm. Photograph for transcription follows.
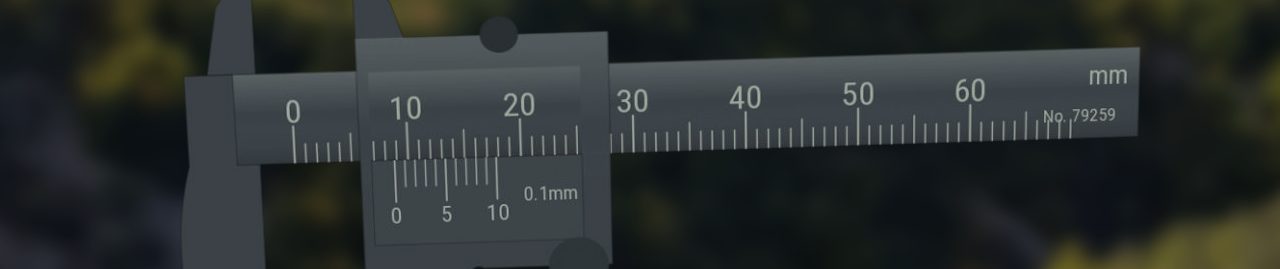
value=8.8 unit=mm
